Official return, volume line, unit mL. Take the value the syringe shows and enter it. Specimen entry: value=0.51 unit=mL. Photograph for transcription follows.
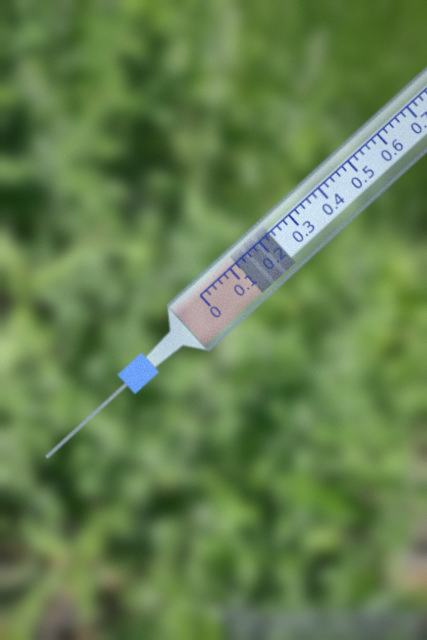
value=0.12 unit=mL
